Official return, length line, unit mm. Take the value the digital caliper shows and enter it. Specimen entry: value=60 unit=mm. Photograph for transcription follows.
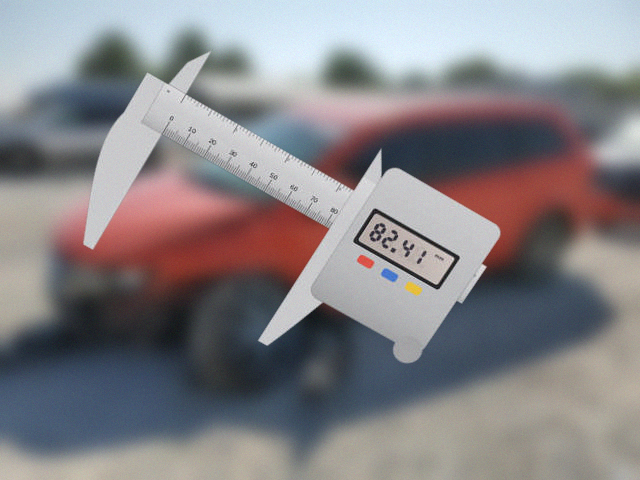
value=82.41 unit=mm
